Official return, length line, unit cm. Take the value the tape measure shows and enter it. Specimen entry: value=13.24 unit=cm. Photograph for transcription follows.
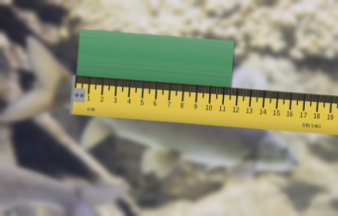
value=11.5 unit=cm
